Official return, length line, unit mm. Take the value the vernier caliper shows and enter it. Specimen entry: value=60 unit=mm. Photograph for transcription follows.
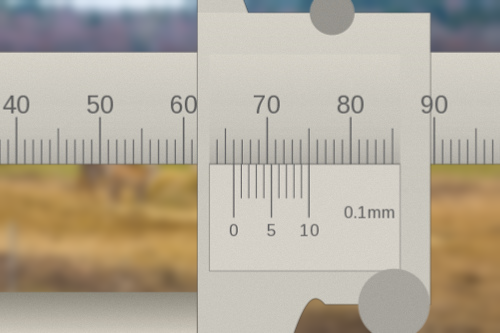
value=66.0 unit=mm
